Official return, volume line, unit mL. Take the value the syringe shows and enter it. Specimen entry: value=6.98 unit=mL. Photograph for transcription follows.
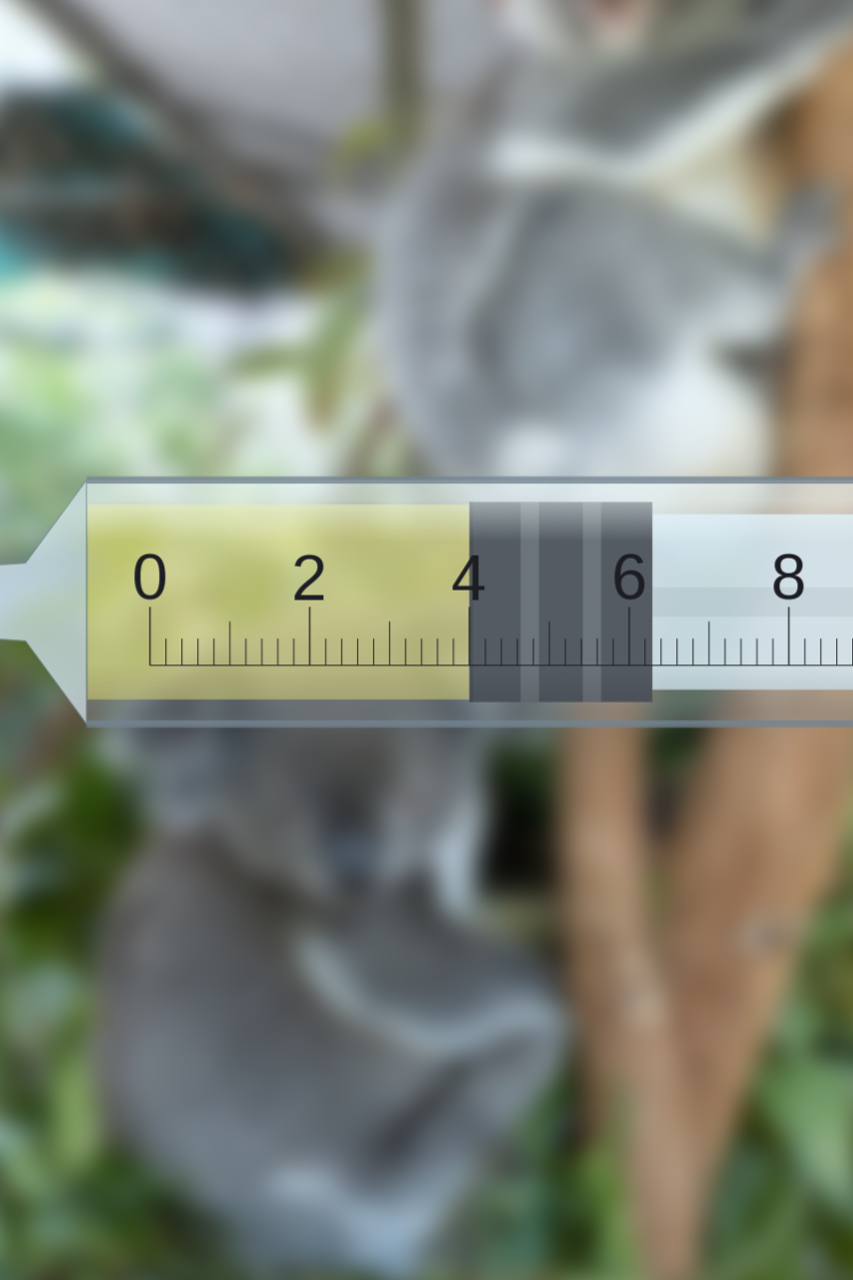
value=4 unit=mL
